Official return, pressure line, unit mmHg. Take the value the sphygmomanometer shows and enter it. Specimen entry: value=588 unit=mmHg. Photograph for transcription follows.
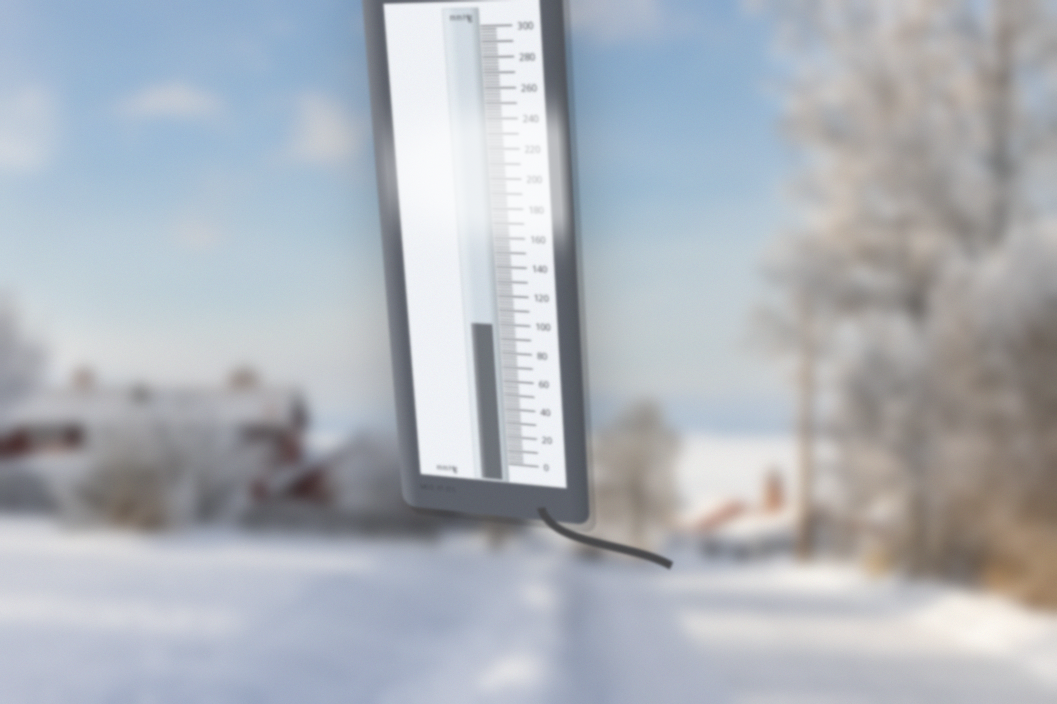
value=100 unit=mmHg
